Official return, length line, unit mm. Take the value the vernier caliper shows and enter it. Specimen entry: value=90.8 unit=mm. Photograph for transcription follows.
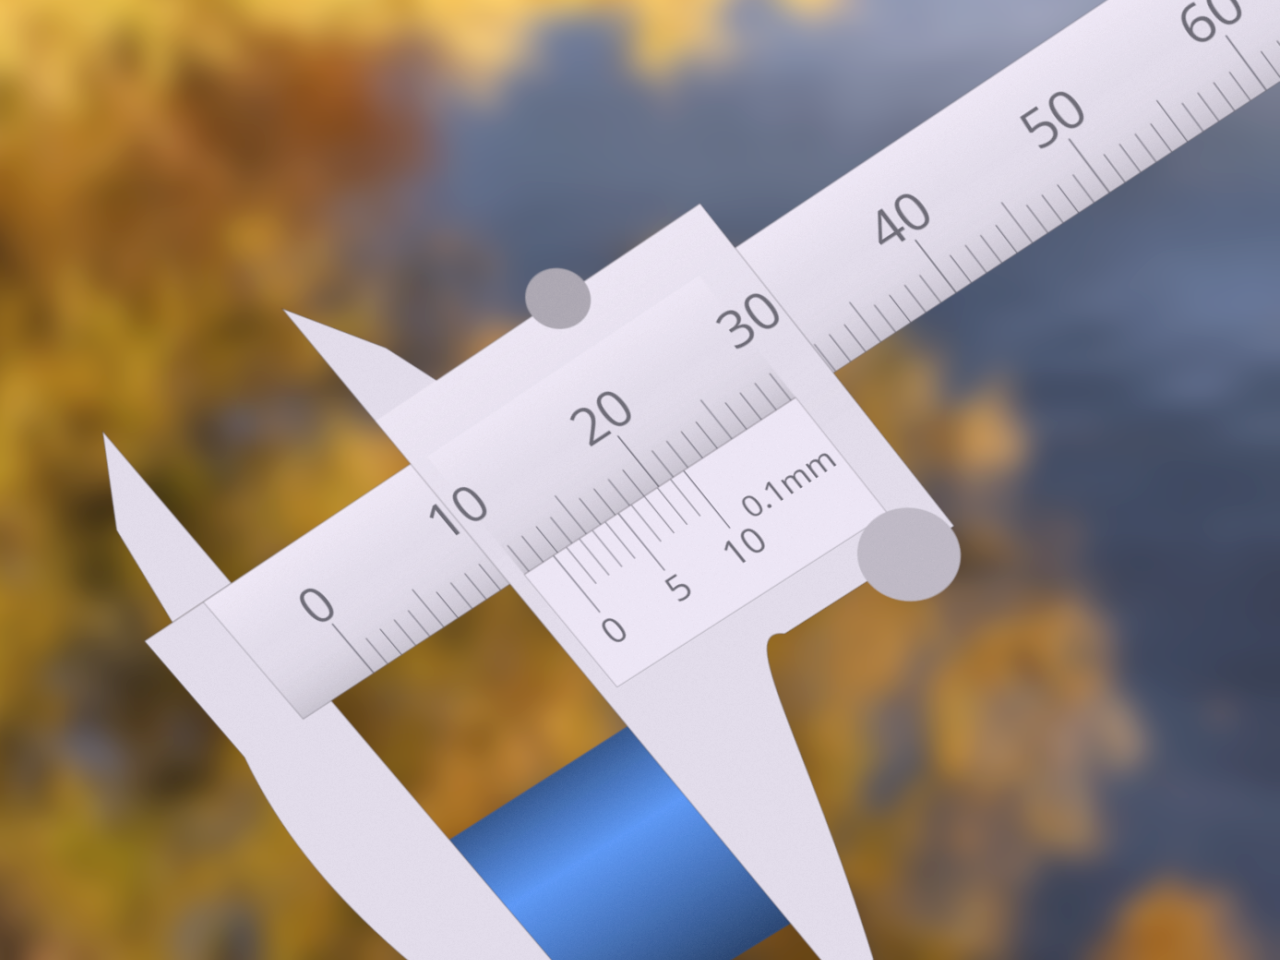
value=12.7 unit=mm
